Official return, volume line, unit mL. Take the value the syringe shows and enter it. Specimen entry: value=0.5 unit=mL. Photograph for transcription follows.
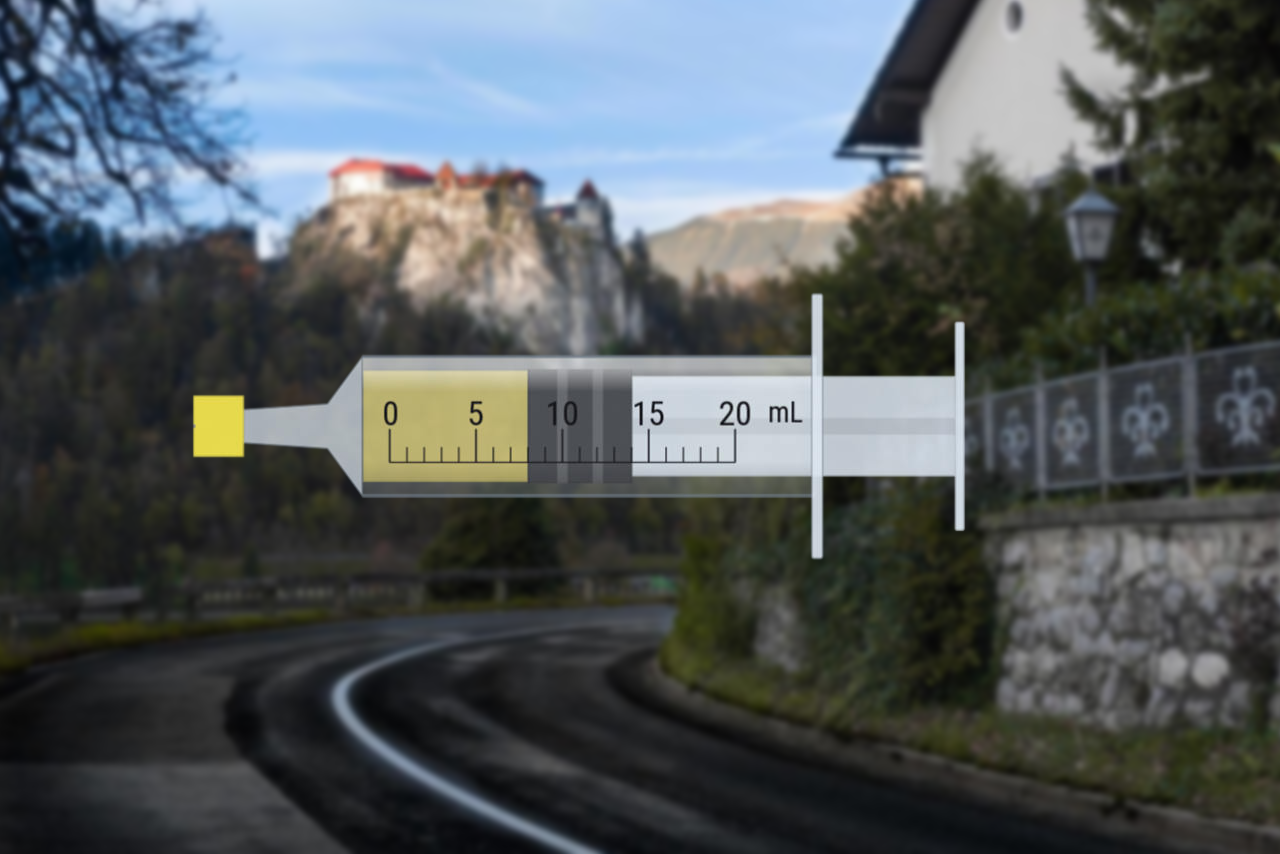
value=8 unit=mL
